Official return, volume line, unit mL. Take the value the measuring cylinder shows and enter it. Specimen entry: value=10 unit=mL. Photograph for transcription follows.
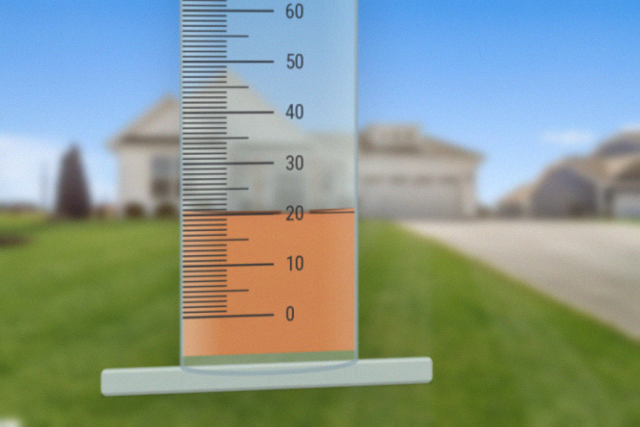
value=20 unit=mL
